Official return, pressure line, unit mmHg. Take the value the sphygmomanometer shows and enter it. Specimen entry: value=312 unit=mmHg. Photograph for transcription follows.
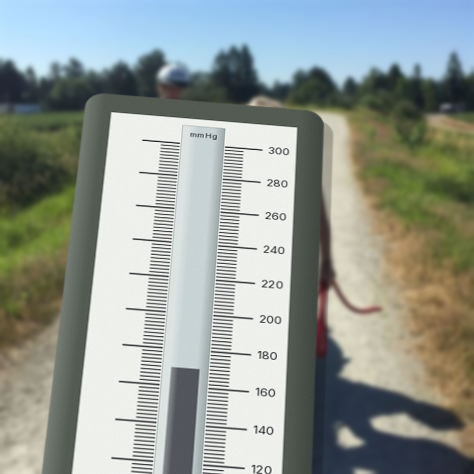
value=170 unit=mmHg
